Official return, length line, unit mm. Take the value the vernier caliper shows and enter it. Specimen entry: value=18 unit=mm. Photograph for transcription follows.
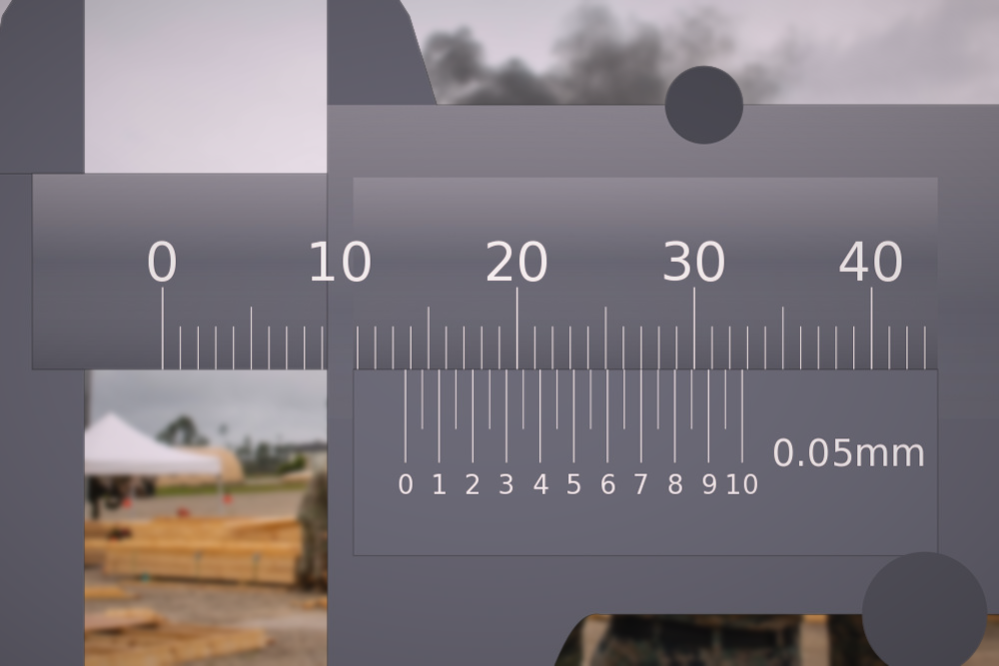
value=13.7 unit=mm
